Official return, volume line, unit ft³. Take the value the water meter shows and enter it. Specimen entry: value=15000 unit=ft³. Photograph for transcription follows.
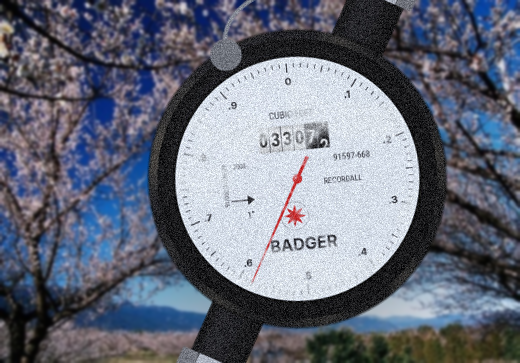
value=33071.58 unit=ft³
